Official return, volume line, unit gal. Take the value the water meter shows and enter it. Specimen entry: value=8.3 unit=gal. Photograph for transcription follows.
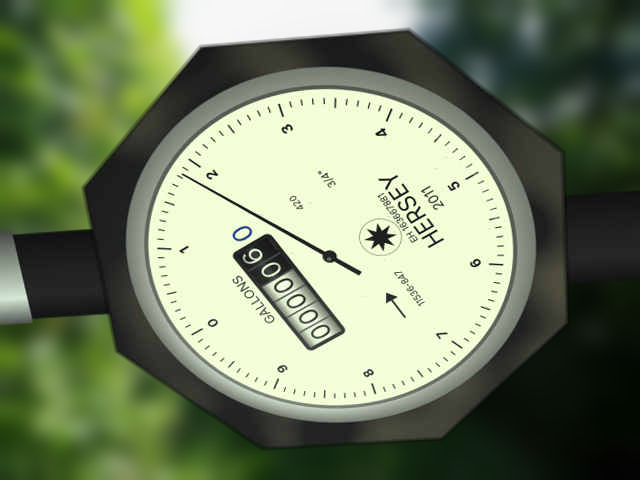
value=61.8 unit=gal
